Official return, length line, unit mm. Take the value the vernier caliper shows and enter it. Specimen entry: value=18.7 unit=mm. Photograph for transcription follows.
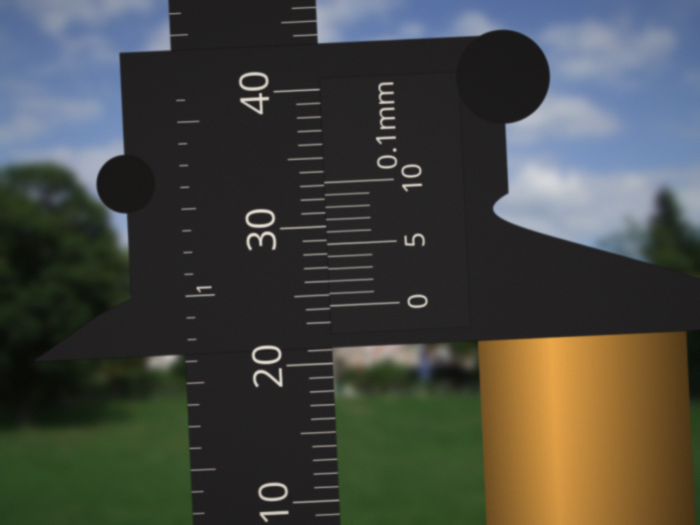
value=24.2 unit=mm
